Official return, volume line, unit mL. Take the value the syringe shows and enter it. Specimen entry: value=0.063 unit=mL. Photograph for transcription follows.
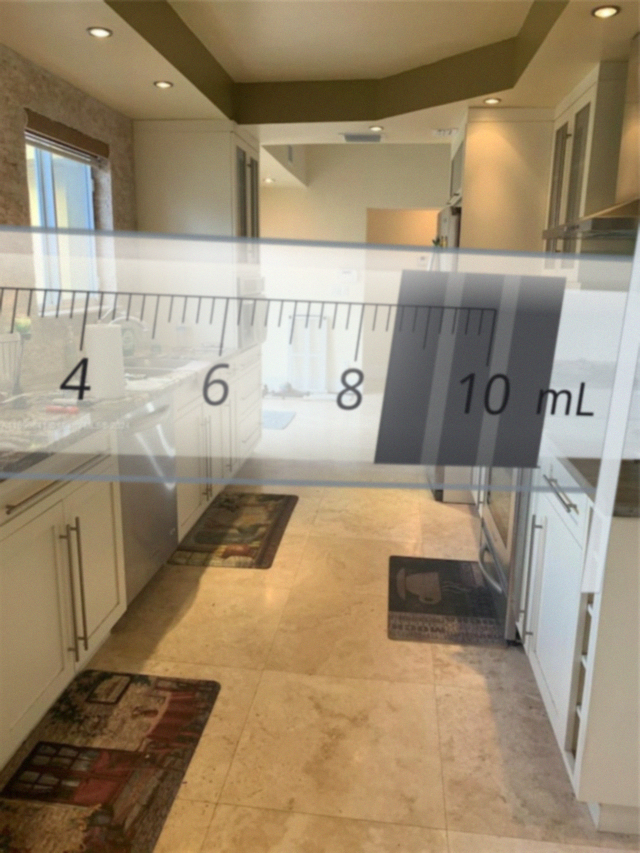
value=8.5 unit=mL
